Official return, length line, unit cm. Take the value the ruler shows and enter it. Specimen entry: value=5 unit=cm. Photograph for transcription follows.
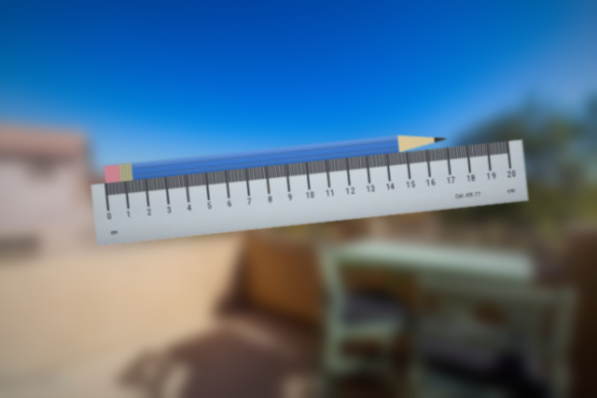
value=17 unit=cm
